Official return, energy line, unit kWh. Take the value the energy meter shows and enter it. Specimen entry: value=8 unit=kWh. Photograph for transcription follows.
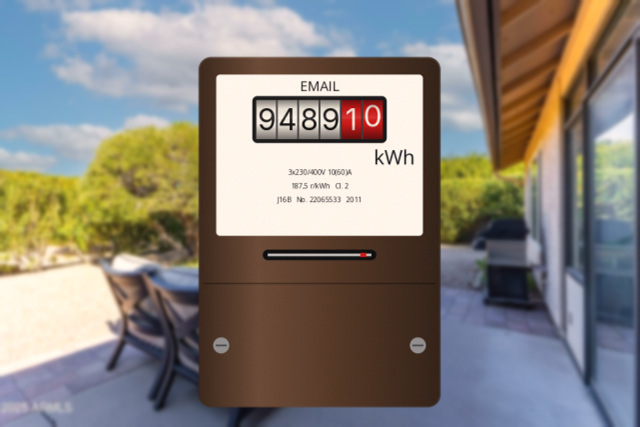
value=9489.10 unit=kWh
